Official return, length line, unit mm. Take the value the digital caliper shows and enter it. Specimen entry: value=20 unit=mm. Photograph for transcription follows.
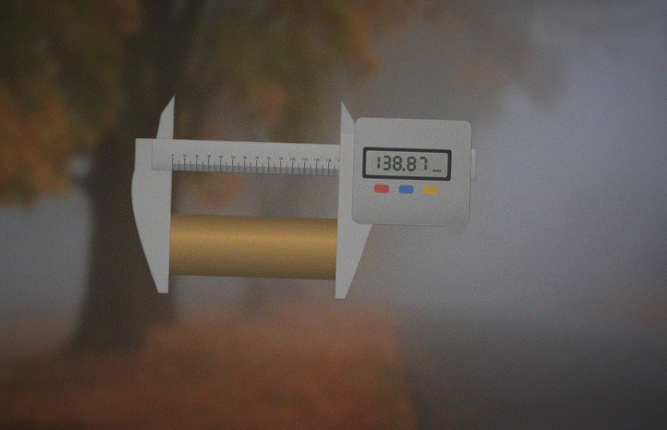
value=138.87 unit=mm
